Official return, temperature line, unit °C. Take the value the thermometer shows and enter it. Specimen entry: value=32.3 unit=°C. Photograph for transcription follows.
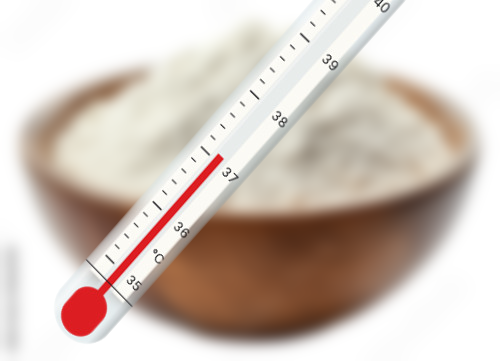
value=37.1 unit=°C
